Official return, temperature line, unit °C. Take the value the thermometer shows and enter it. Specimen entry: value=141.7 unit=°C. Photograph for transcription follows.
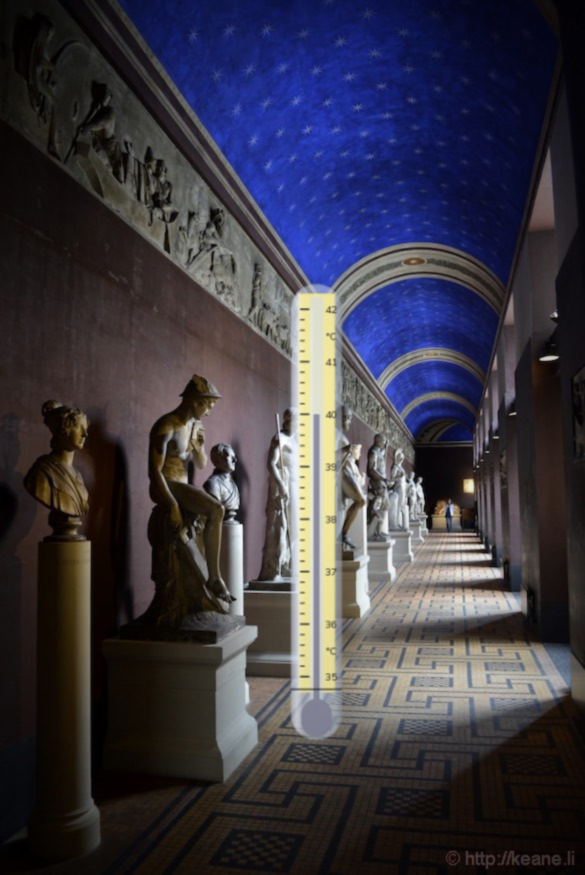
value=40 unit=°C
